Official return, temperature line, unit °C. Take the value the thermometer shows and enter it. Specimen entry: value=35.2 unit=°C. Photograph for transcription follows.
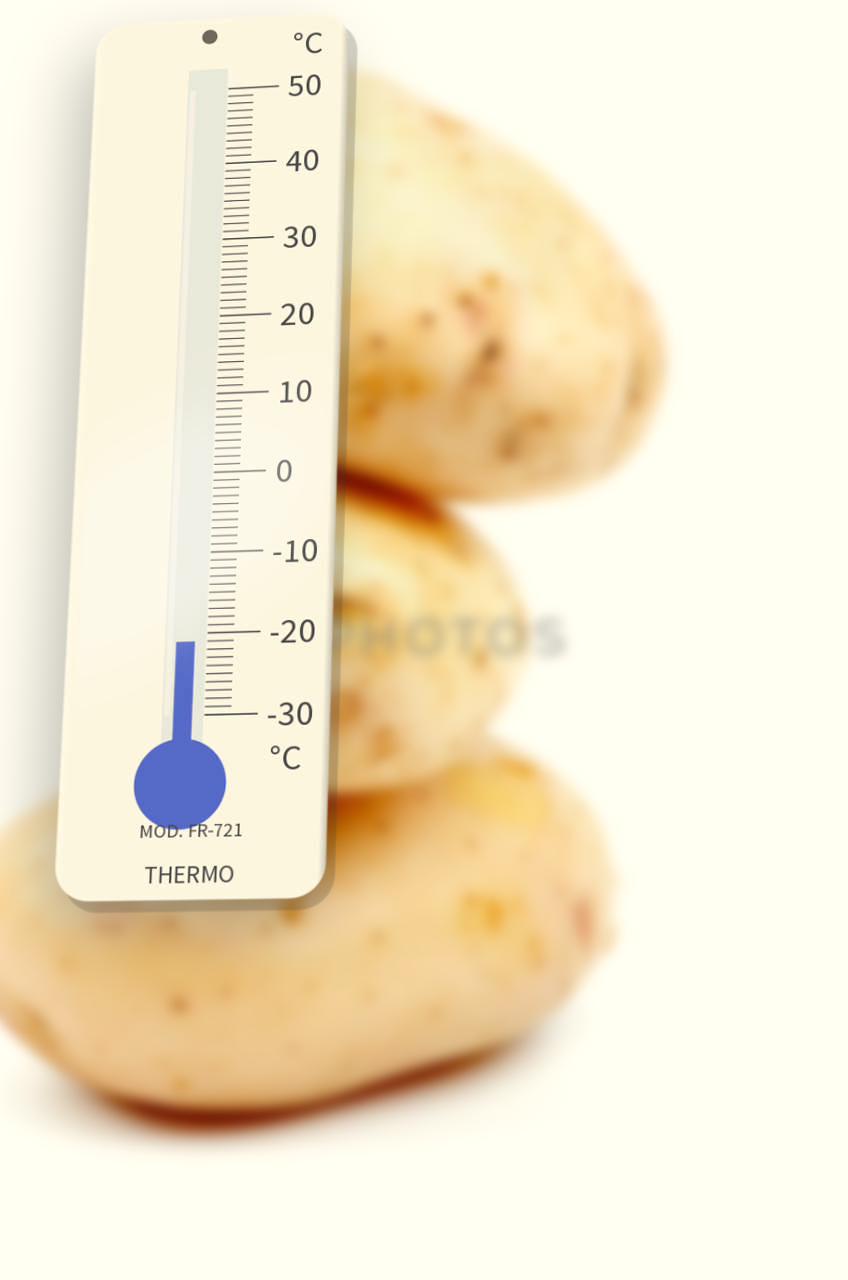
value=-21 unit=°C
